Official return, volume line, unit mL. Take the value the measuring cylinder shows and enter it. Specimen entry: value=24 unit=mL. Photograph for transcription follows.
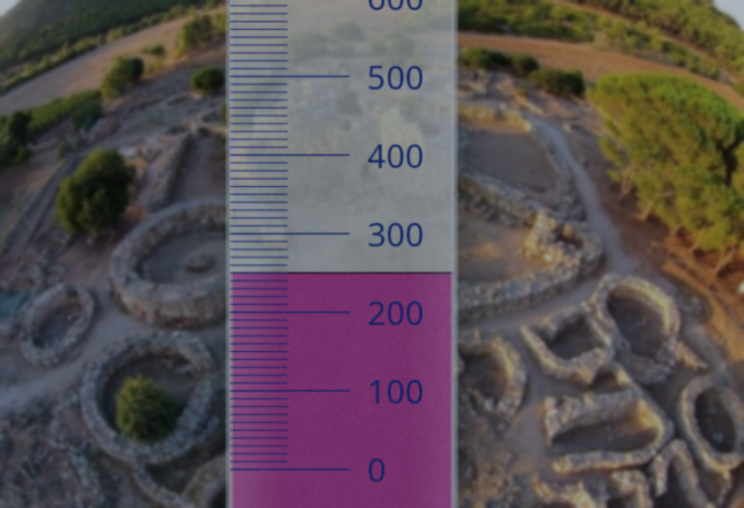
value=250 unit=mL
